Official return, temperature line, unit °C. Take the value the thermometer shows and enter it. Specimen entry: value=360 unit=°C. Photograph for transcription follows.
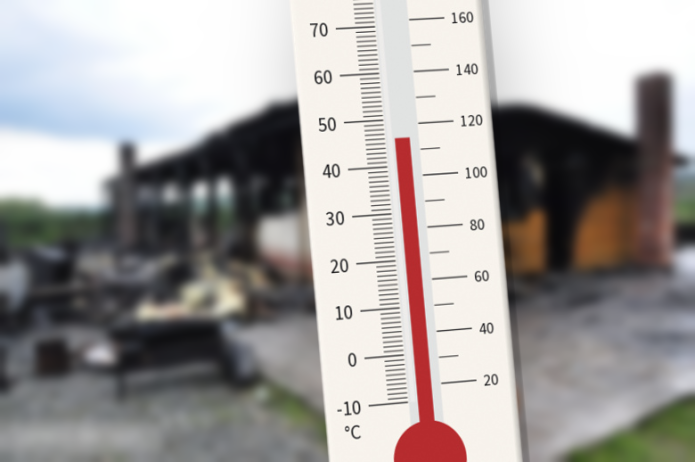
value=46 unit=°C
